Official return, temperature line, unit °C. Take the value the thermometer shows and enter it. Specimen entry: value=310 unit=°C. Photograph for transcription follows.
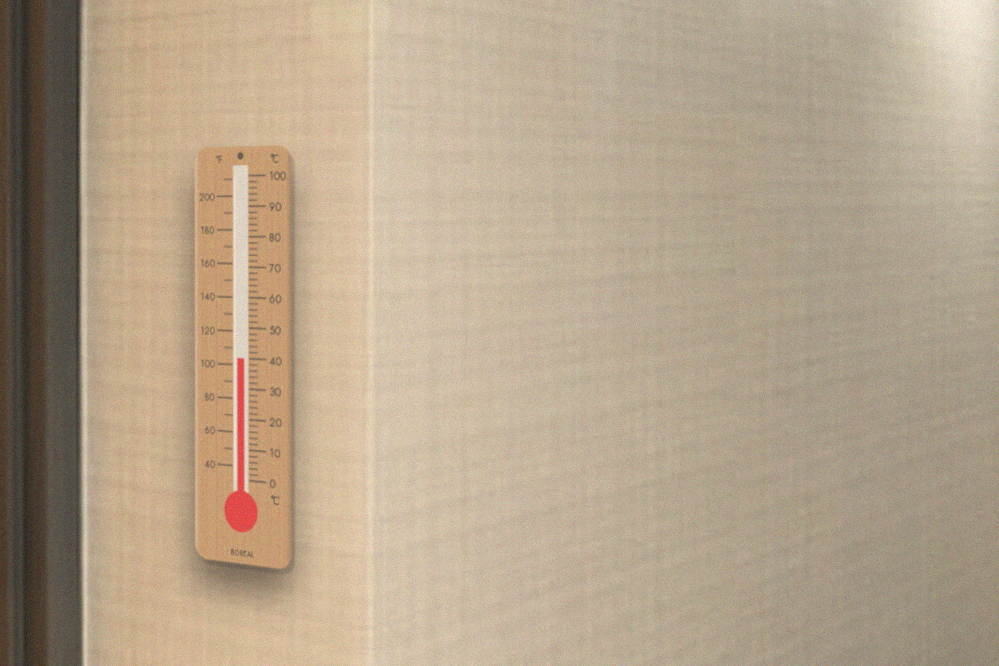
value=40 unit=°C
